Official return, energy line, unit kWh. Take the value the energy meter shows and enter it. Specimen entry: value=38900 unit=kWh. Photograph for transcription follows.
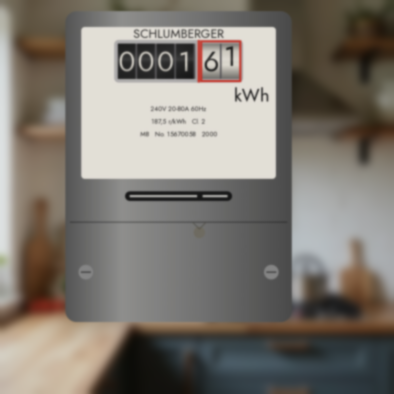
value=1.61 unit=kWh
